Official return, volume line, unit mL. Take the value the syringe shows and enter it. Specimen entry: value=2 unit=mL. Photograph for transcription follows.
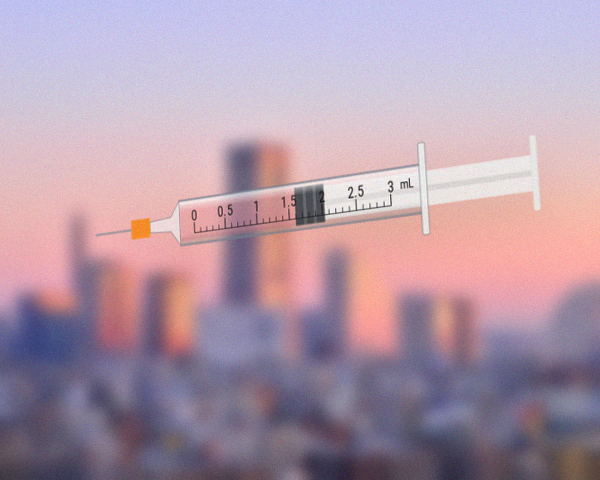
value=1.6 unit=mL
